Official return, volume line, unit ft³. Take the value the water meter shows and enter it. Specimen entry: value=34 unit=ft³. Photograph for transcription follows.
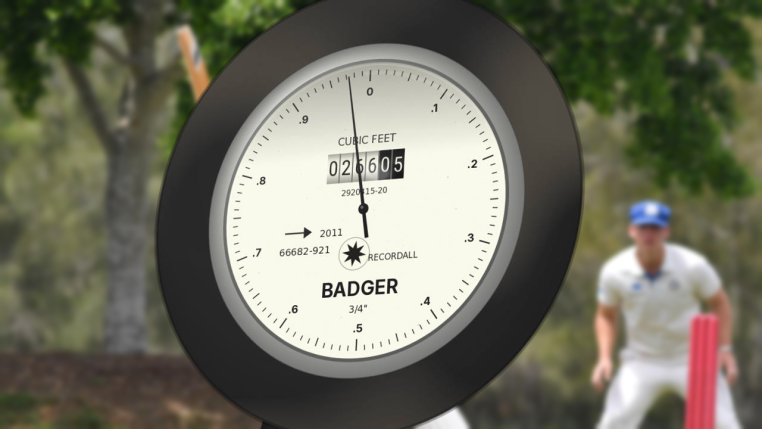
value=26604.97 unit=ft³
